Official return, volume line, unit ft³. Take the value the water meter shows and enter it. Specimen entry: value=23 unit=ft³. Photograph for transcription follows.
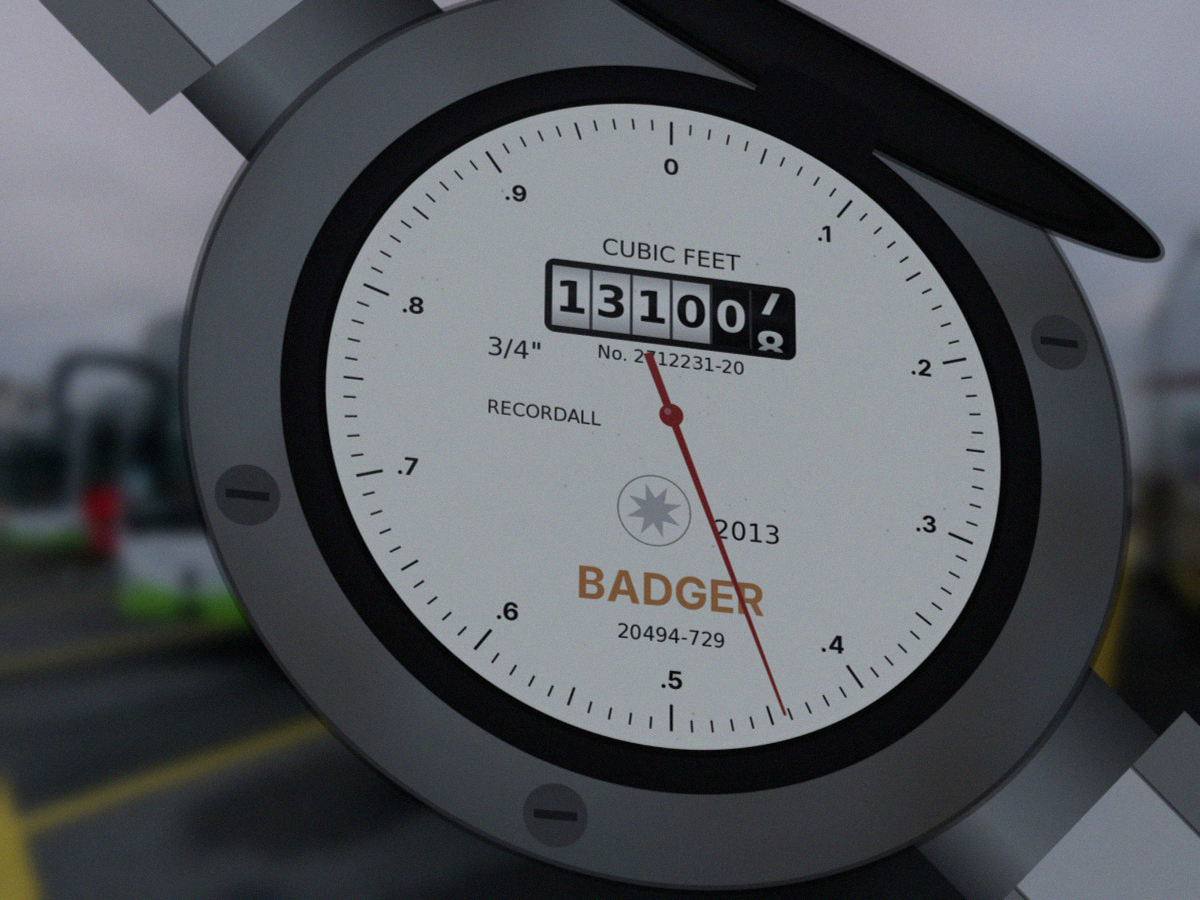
value=131007.44 unit=ft³
